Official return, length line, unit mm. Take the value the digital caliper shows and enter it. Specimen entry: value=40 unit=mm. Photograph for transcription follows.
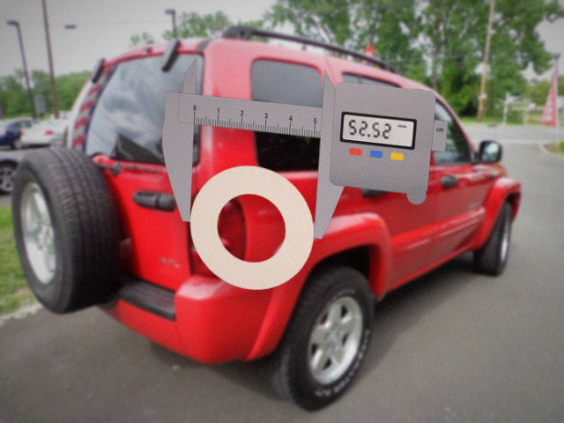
value=52.52 unit=mm
